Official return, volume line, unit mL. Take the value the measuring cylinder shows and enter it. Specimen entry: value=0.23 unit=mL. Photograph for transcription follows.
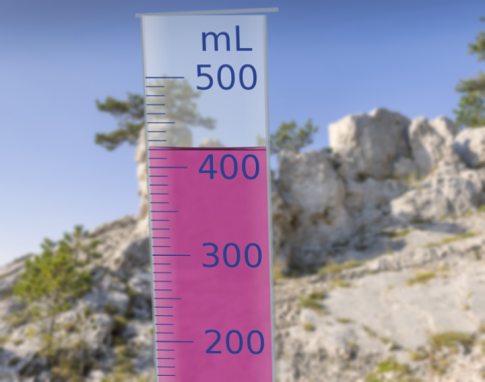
value=420 unit=mL
